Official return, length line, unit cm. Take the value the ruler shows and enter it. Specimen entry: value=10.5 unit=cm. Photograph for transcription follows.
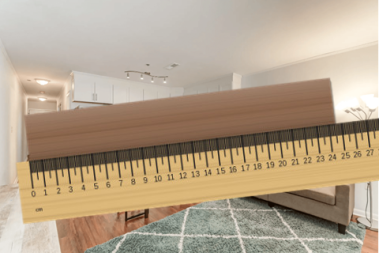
value=24.5 unit=cm
